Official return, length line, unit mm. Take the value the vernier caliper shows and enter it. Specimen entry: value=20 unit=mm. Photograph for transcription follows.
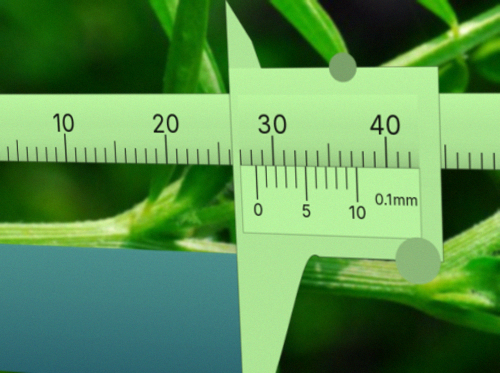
value=28.4 unit=mm
